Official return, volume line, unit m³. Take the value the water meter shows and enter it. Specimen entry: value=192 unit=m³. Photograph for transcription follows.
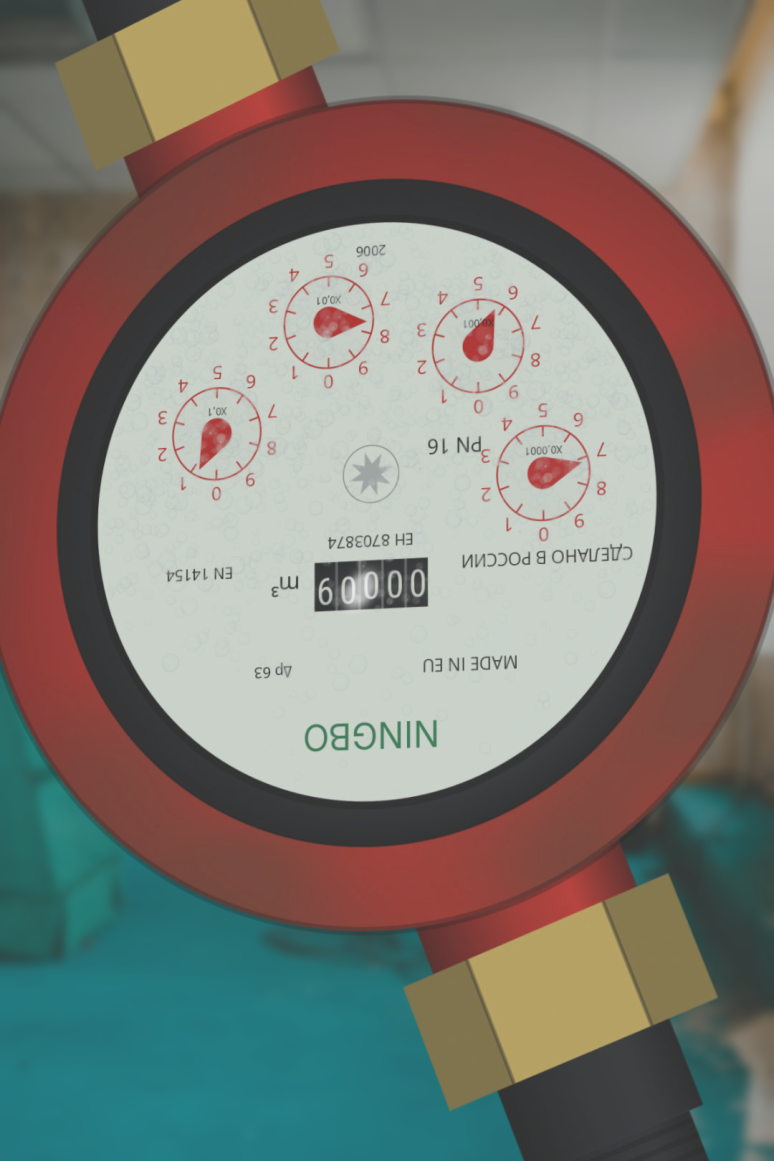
value=9.0757 unit=m³
